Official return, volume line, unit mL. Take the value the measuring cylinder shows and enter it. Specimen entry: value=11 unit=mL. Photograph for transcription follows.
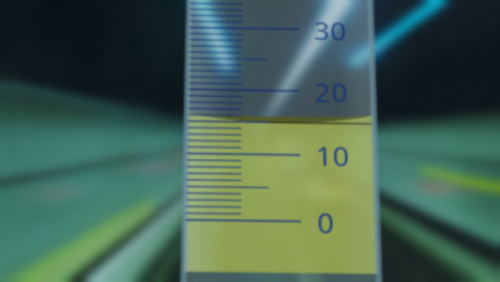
value=15 unit=mL
